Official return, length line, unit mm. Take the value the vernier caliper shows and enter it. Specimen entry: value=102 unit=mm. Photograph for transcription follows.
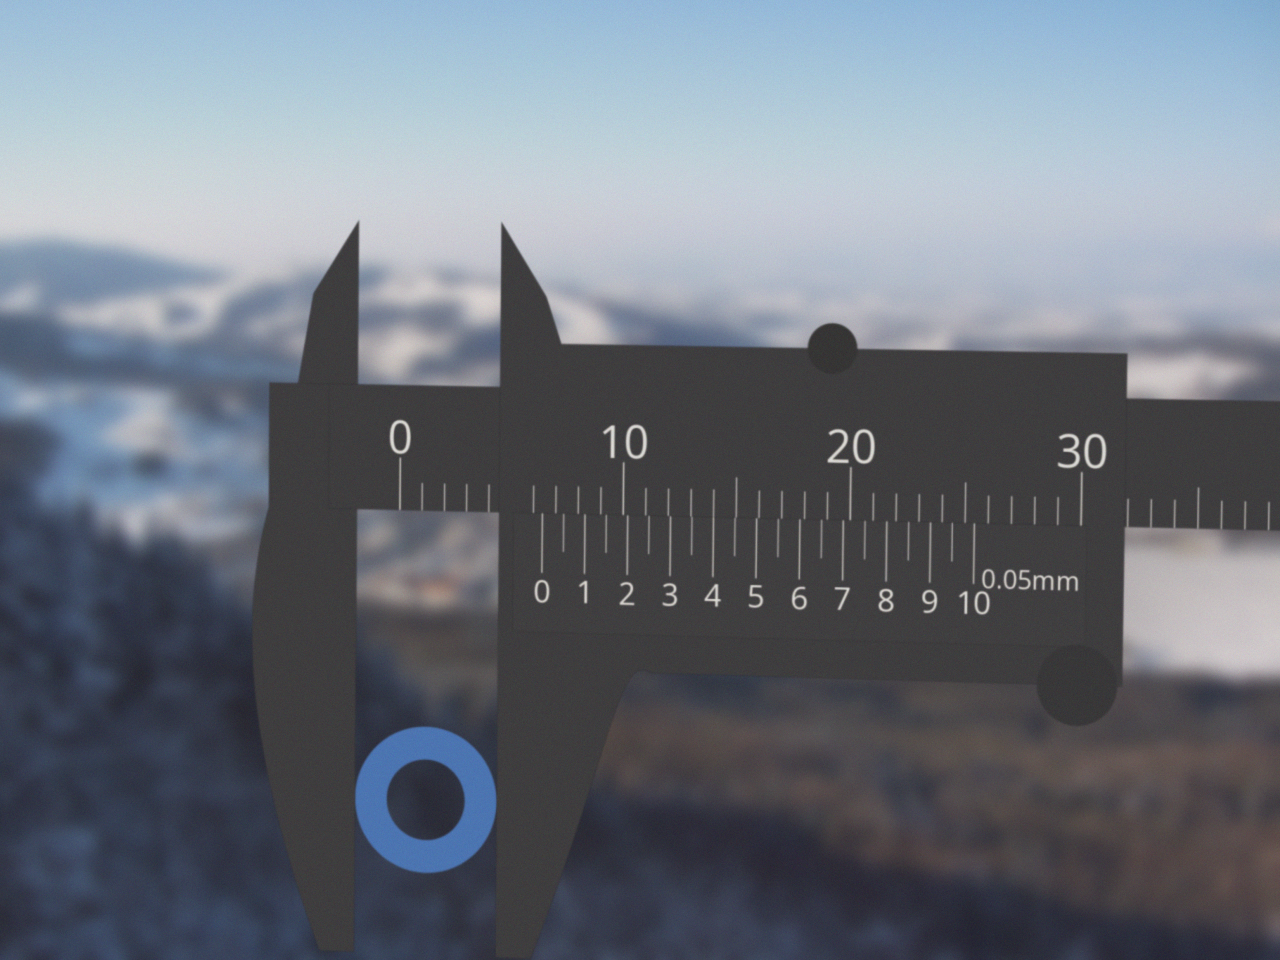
value=6.4 unit=mm
